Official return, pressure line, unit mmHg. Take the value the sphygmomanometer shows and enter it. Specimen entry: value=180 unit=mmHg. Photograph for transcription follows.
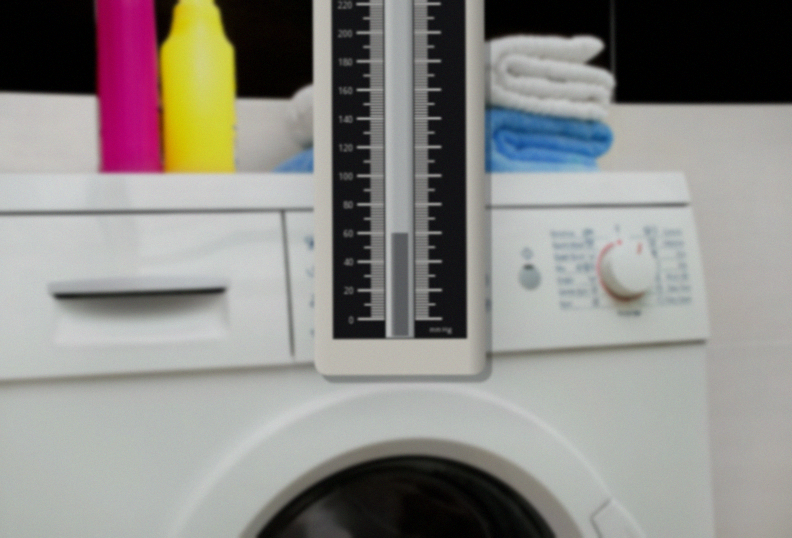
value=60 unit=mmHg
